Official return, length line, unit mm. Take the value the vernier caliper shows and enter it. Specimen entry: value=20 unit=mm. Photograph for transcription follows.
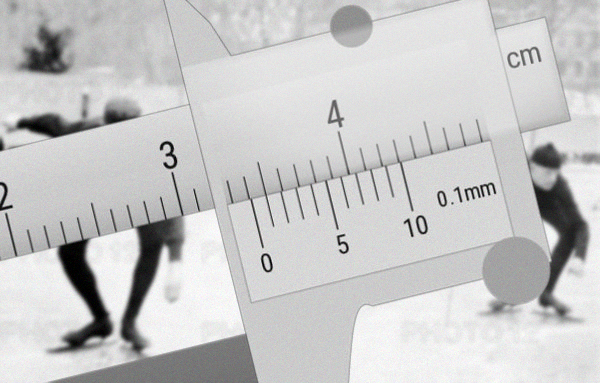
value=34.1 unit=mm
